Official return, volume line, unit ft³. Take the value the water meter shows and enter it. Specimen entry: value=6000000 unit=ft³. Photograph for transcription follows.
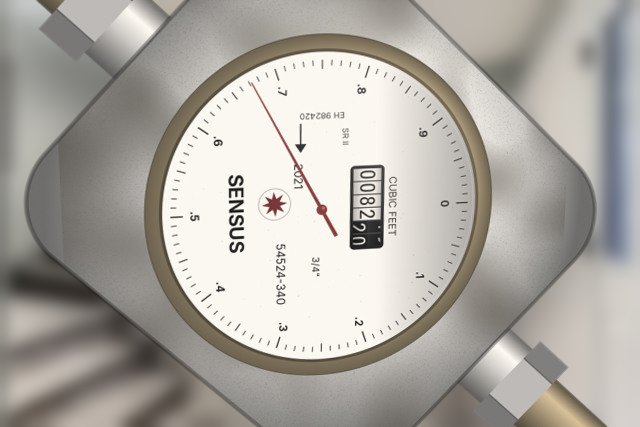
value=8219.67 unit=ft³
